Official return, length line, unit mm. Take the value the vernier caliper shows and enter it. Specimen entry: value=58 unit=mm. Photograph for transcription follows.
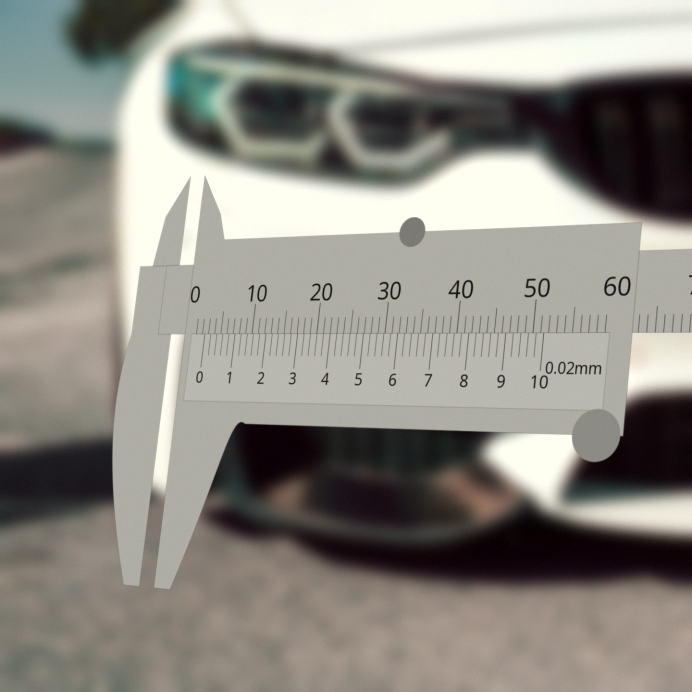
value=2.4 unit=mm
